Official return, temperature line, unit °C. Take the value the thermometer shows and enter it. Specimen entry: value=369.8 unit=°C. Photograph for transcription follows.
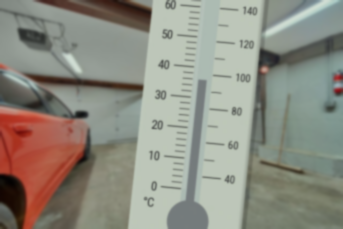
value=36 unit=°C
